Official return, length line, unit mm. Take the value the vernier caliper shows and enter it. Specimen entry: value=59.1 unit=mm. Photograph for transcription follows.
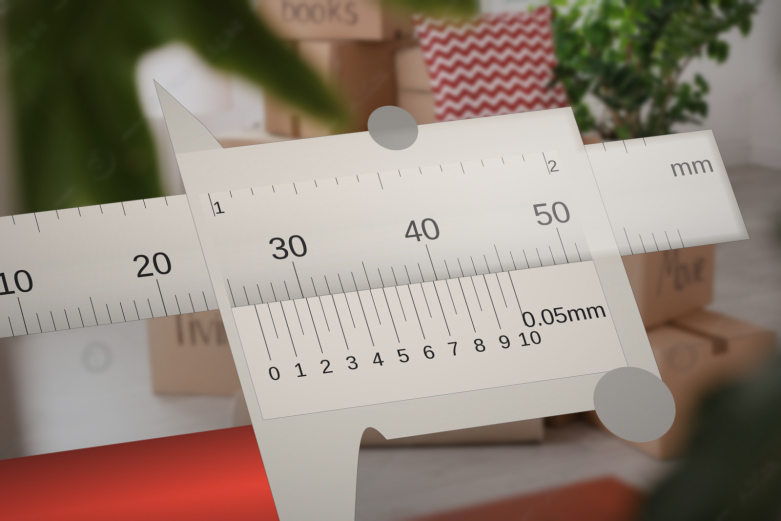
value=26.4 unit=mm
